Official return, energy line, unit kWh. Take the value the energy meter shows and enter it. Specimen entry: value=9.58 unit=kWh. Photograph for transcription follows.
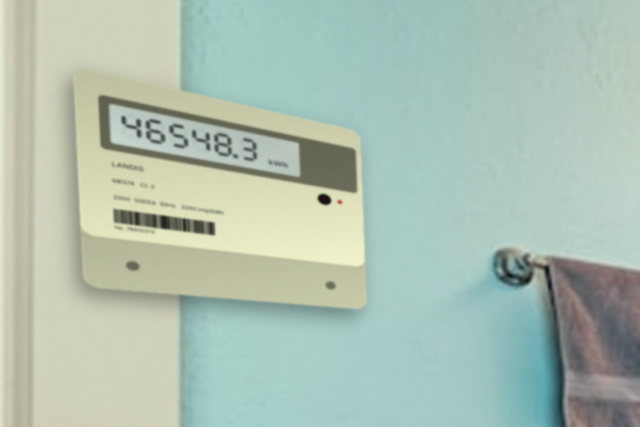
value=46548.3 unit=kWh
